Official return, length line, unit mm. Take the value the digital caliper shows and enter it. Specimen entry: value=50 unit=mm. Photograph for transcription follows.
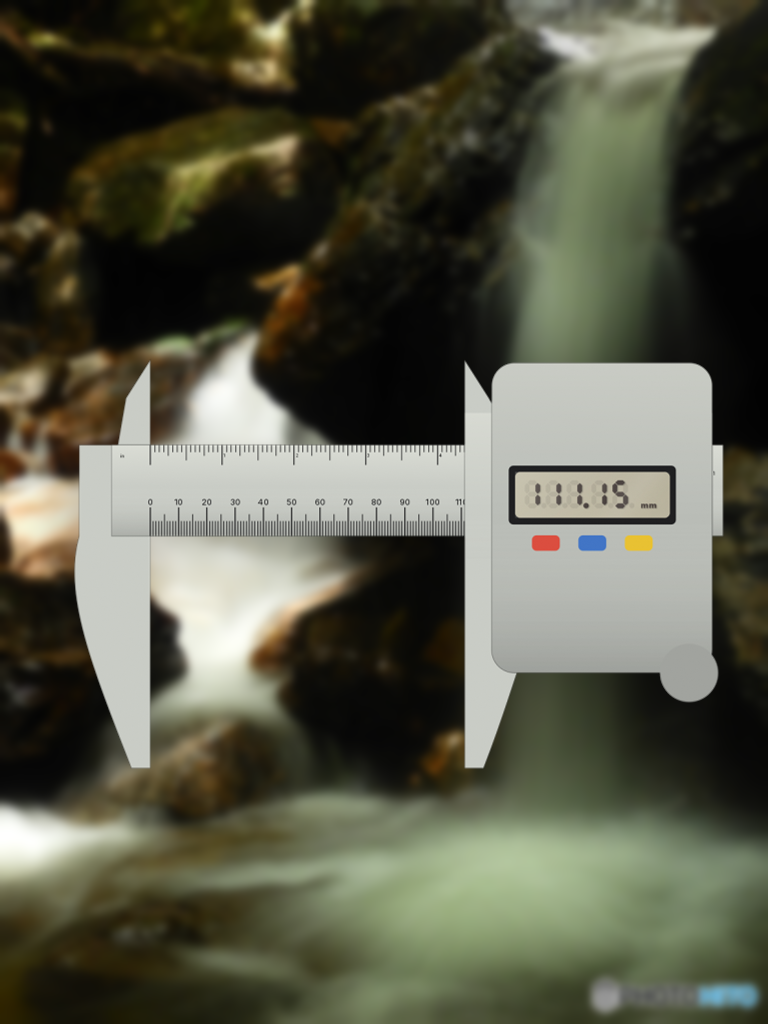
value=111.15 unit=mm
